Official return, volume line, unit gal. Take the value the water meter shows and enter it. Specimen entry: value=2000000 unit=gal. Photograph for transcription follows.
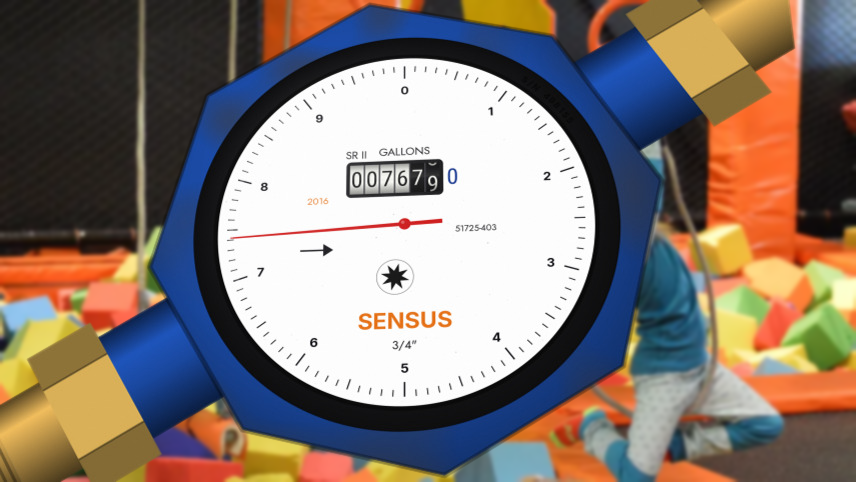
value=76787.4 unit=gal
